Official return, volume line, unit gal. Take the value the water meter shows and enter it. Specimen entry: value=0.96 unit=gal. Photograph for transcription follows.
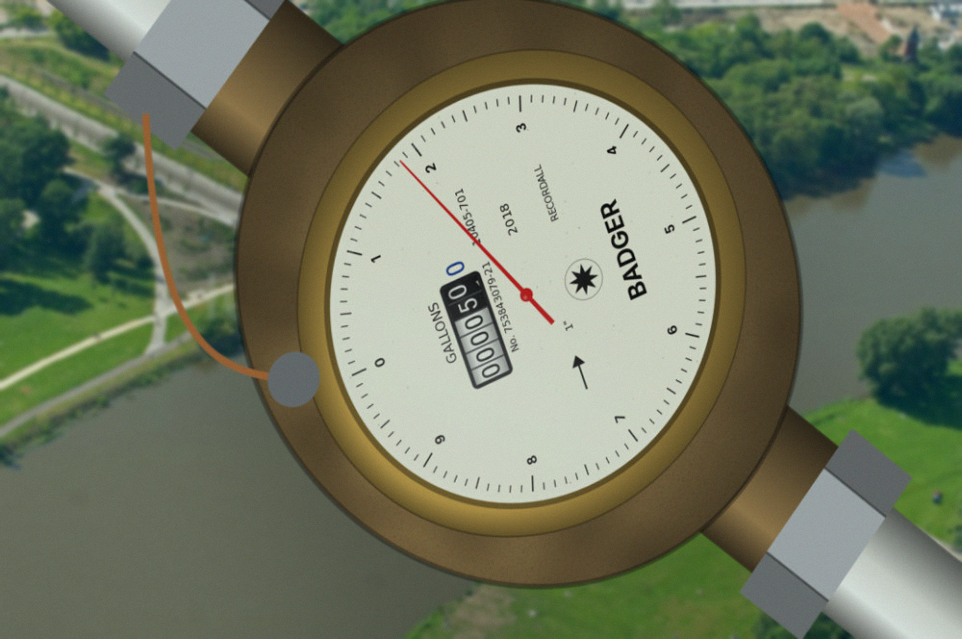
value=501.8 unit=gal
